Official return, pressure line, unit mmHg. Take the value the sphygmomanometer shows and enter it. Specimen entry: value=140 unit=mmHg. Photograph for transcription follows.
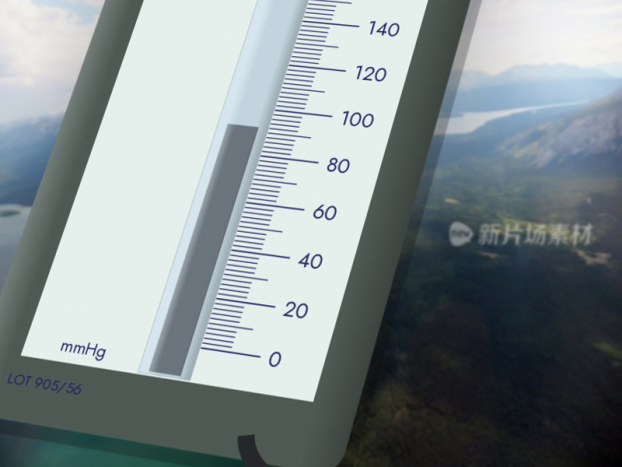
value=92 unit=mmHg
